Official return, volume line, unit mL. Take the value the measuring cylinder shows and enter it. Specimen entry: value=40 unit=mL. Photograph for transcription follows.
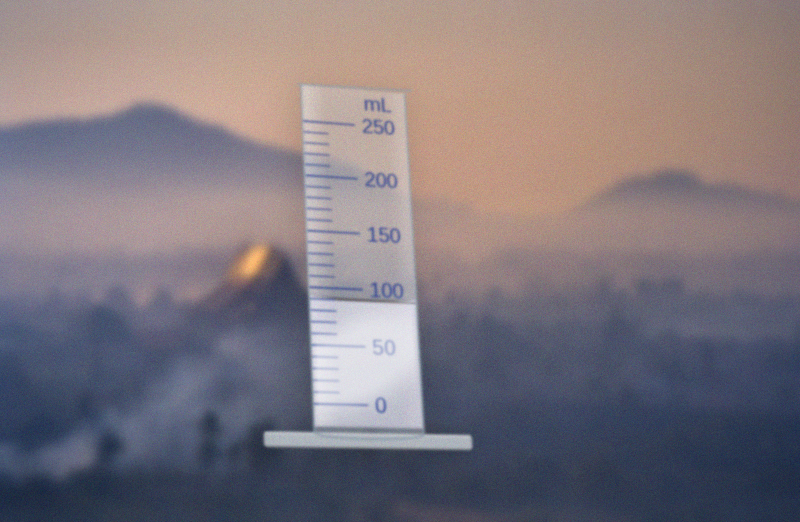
value=90 unit=mL
